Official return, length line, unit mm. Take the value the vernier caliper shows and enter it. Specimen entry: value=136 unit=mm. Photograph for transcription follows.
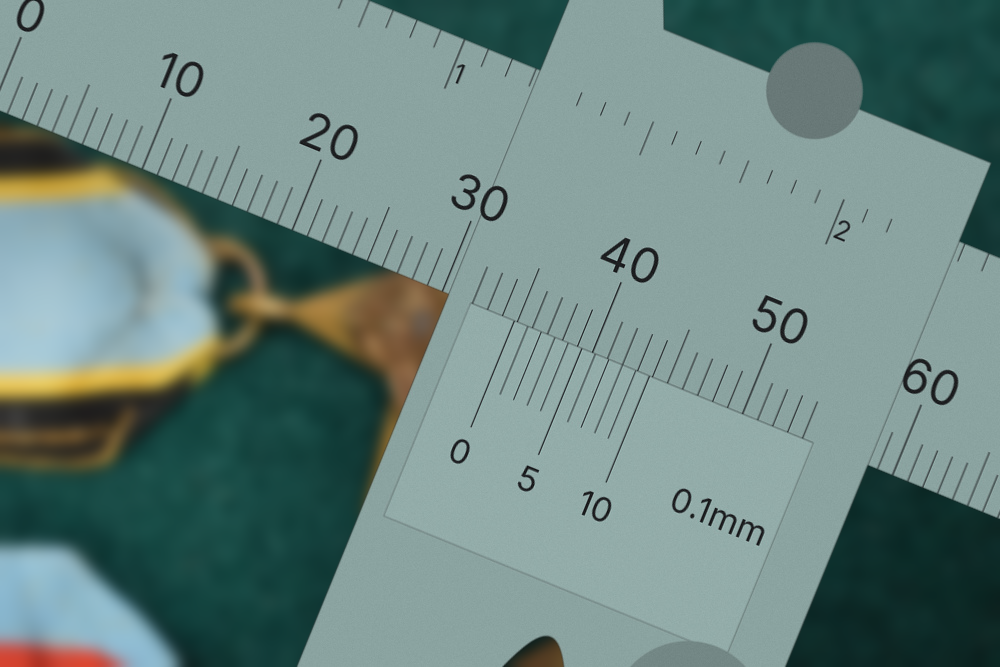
value=34.8 unit=mm
